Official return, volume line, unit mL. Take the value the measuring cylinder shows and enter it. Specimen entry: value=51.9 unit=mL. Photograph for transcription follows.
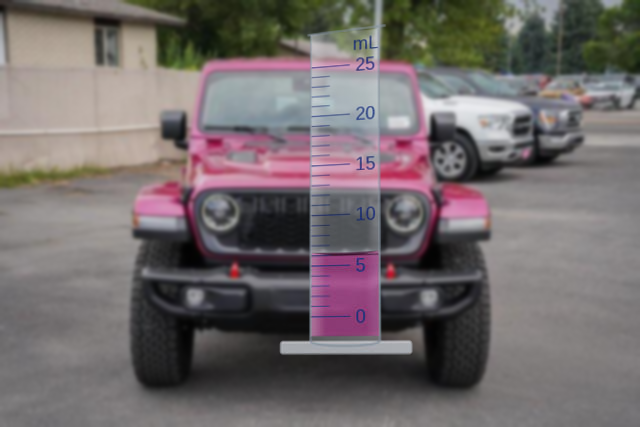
value=6 unit=mL
